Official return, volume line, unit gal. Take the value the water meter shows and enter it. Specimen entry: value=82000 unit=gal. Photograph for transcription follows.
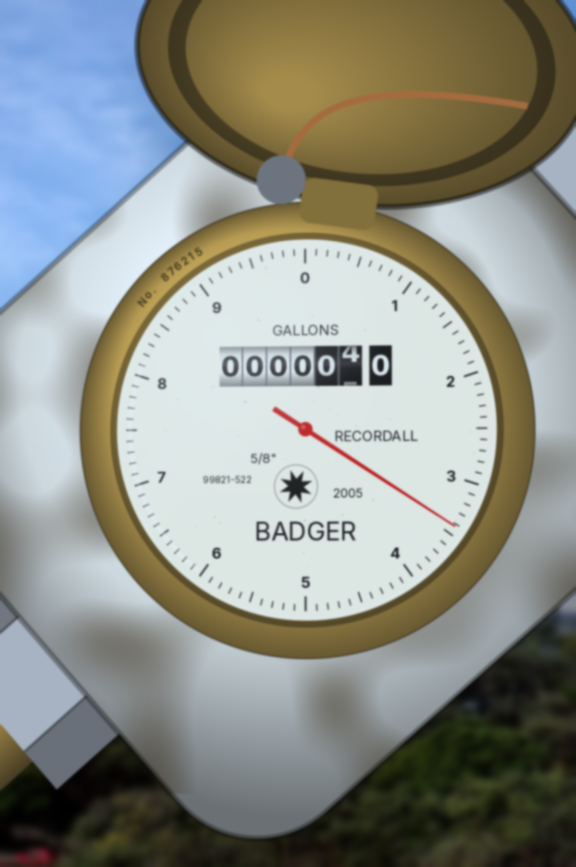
value=43.4 unit=gal
